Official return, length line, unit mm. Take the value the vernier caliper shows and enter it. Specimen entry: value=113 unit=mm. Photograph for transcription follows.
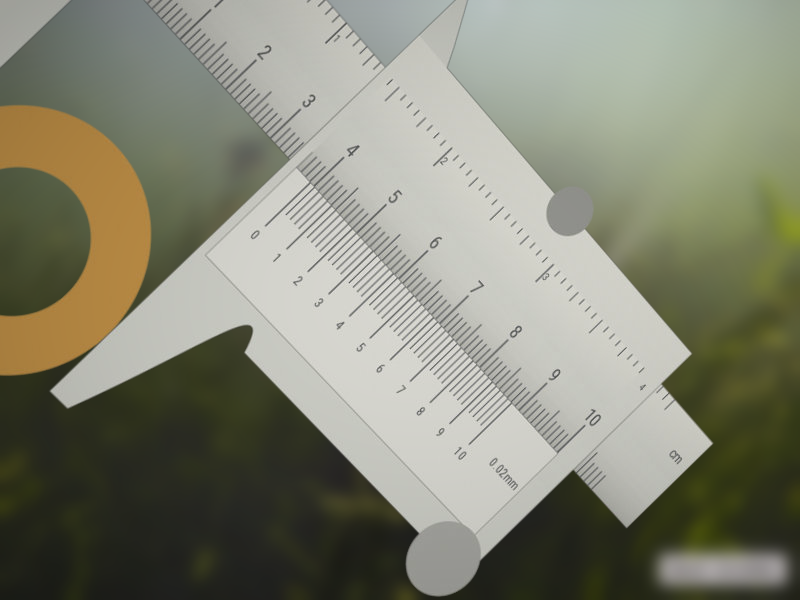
value=39.2 unit=mm
